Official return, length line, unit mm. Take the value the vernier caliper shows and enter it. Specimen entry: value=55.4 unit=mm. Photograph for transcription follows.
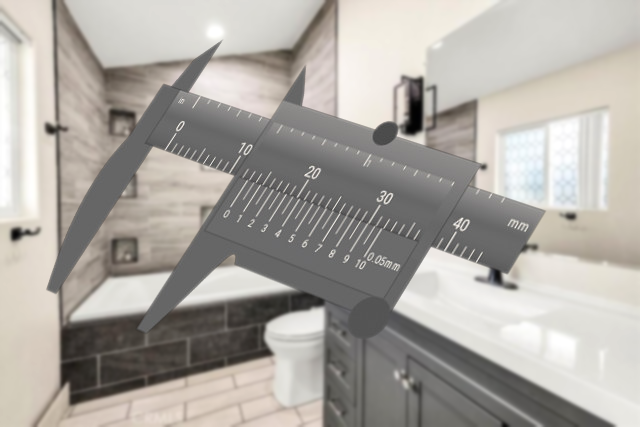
value=12.8 unit=mm
